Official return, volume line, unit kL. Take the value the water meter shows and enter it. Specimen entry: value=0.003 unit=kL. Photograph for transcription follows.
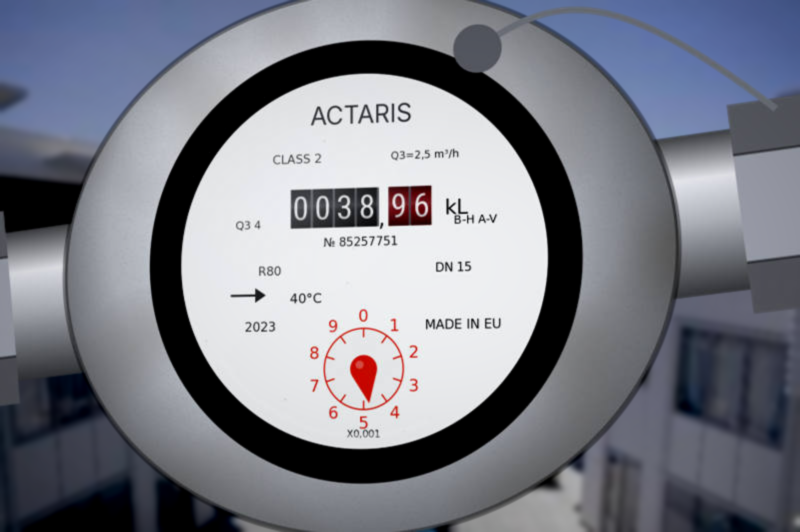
value=38.964 unit=kL
